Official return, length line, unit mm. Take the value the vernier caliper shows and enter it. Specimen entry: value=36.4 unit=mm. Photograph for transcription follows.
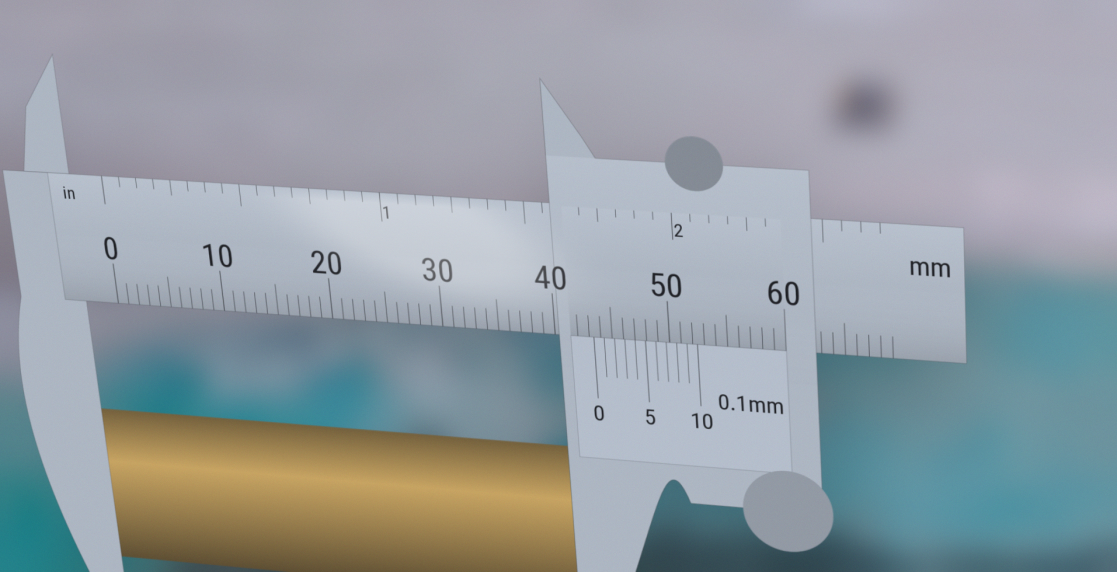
value=43.4 unit=mm
